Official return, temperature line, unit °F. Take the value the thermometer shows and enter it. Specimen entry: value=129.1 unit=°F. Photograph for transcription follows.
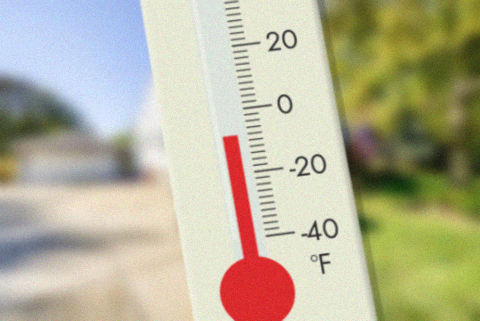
value=-8 unit=°F
